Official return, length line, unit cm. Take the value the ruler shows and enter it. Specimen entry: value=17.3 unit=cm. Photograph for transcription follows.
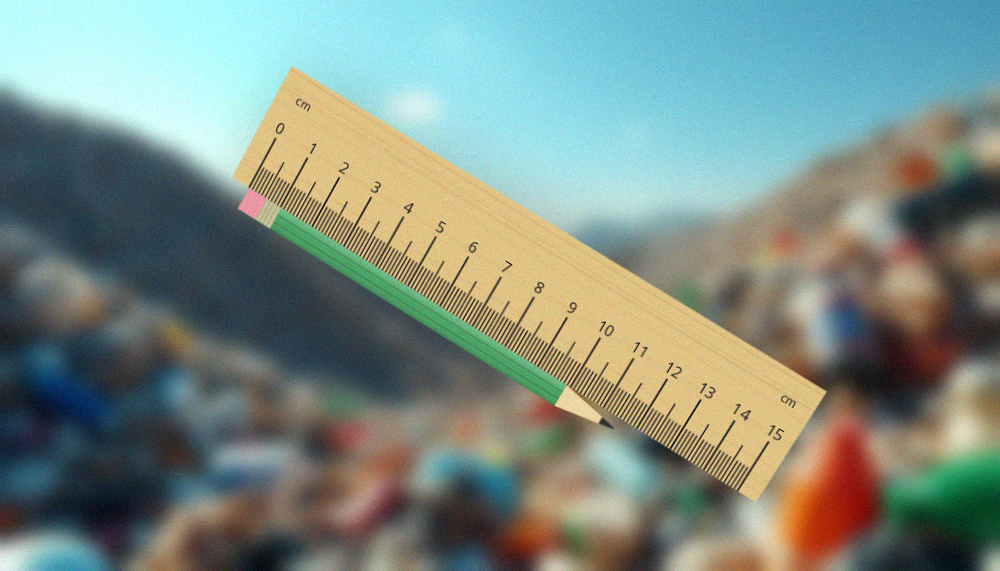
value=11.5 unit=cm
